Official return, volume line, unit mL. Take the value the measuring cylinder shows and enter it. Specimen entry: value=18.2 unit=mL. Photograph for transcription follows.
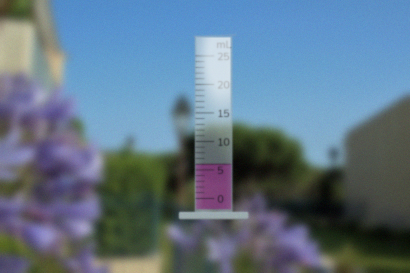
value=6 unit=mL
